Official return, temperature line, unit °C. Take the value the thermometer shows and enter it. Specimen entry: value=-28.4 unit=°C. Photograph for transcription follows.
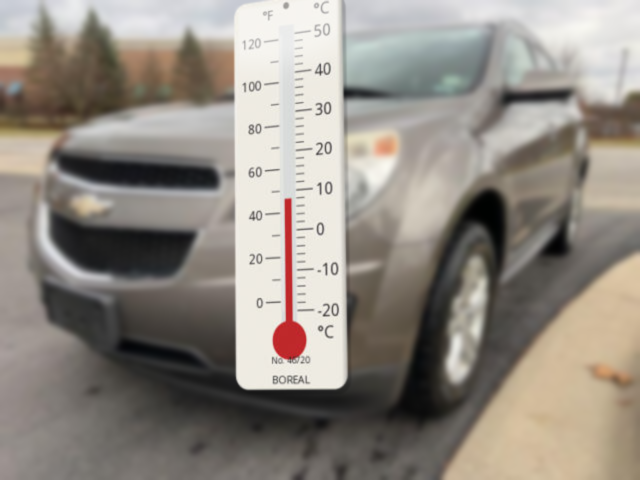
value=8 unit=°C
